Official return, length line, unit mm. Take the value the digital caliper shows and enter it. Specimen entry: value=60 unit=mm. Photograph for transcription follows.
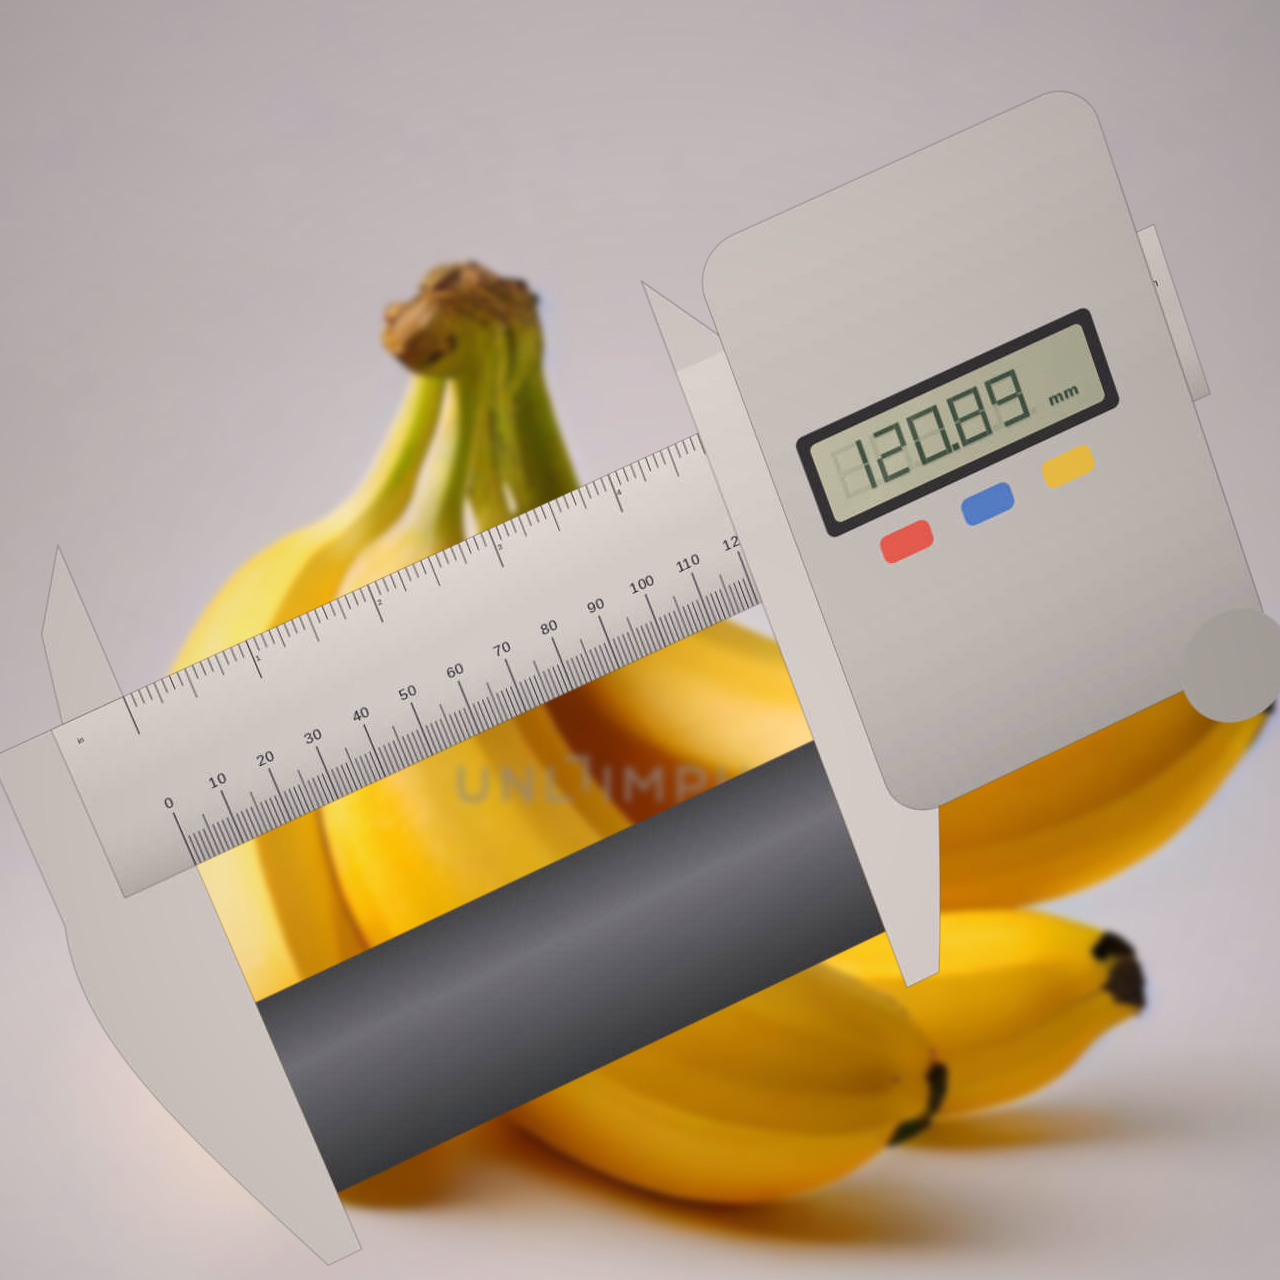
value=120.89 unit=mm
